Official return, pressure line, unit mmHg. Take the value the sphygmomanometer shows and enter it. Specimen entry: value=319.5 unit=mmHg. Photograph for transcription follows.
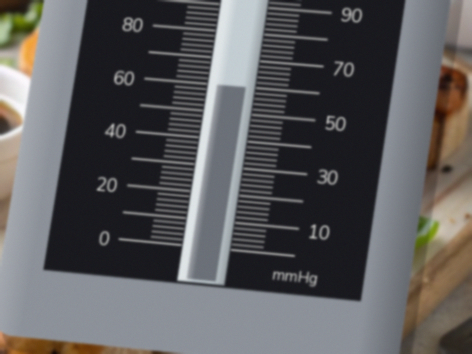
value=60 unit=mmHg
